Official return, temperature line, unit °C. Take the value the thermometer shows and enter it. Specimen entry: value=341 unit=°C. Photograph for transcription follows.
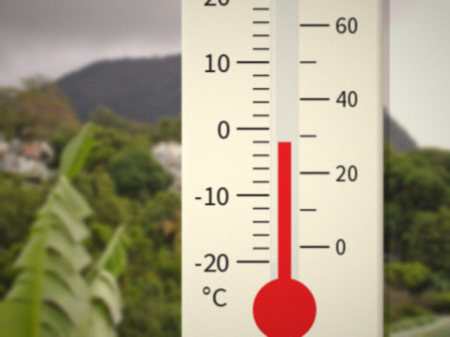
value=-2 unit=°C
